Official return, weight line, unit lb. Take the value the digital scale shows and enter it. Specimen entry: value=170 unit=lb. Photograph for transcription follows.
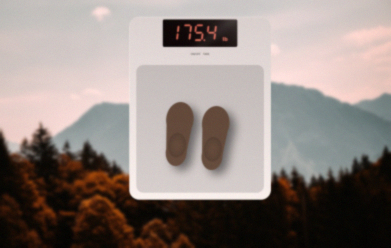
value=175.4 unit=lb
